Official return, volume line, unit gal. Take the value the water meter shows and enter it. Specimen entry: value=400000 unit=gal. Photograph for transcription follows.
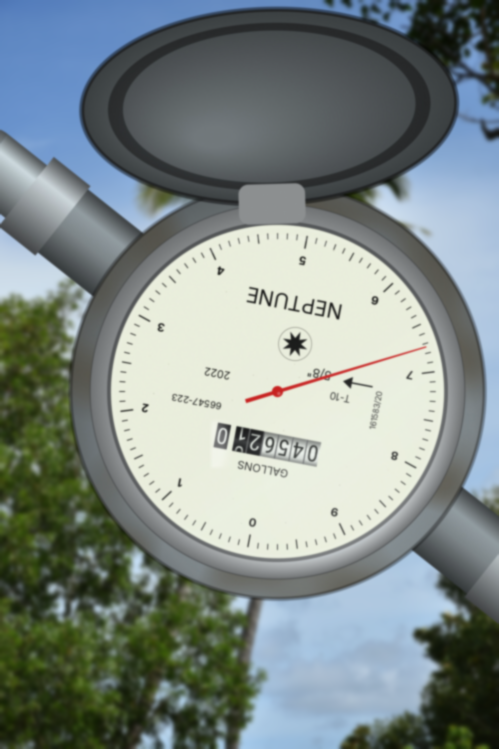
value=456206.7 unit=gal
